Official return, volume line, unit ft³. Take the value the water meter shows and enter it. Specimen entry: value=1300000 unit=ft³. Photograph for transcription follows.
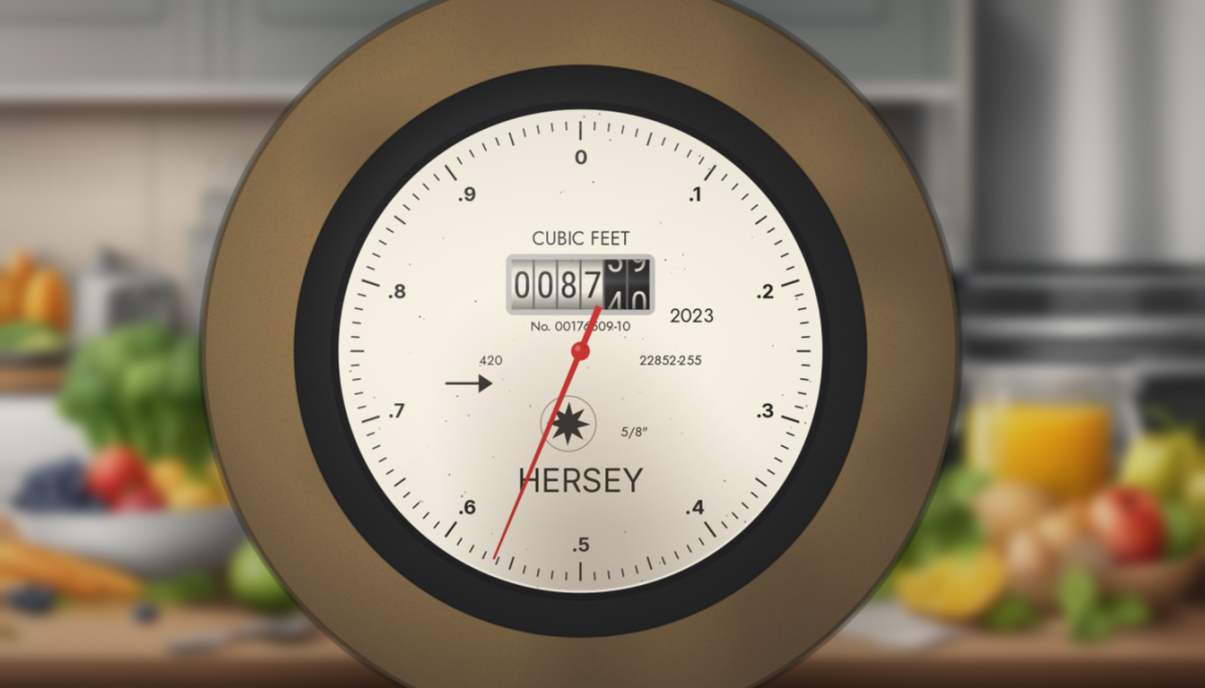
value=8739.56 unit=ft³
